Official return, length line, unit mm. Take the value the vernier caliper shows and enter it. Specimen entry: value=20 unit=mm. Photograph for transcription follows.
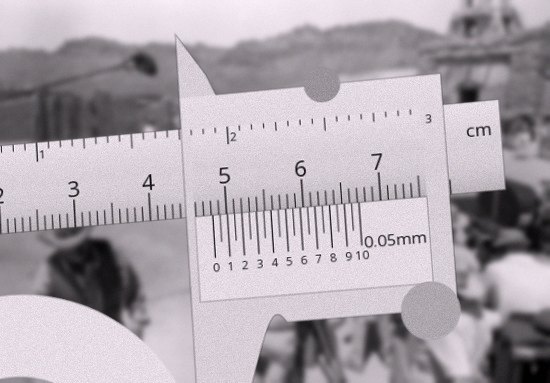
value=48.2 unit=mm
